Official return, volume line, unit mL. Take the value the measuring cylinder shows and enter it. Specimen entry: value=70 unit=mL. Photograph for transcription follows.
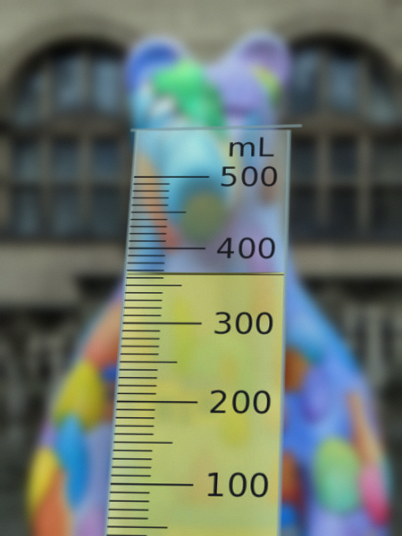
value=365 unit=mL
